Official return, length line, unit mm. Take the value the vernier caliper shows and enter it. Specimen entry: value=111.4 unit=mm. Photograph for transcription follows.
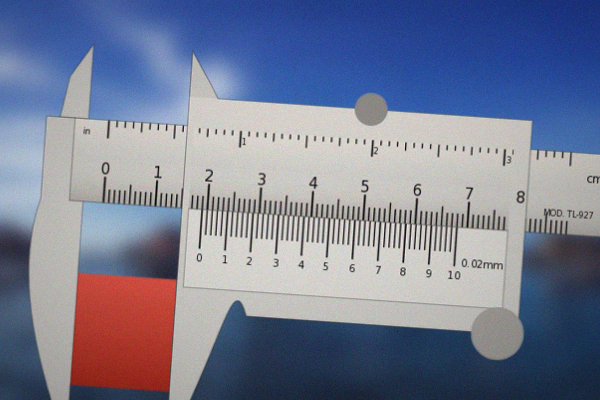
value=19.0 unit=mm
